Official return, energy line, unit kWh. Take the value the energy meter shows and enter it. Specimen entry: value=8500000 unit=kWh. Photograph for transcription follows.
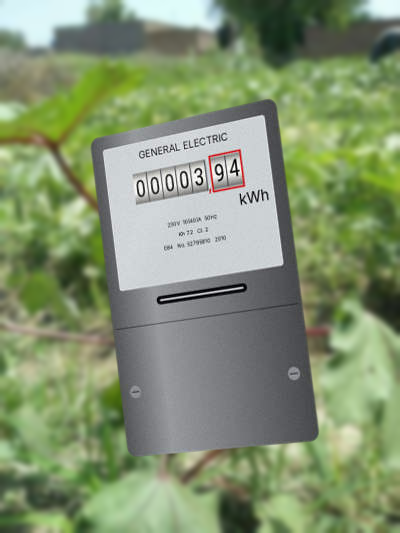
value=3.94 unit=kWh
